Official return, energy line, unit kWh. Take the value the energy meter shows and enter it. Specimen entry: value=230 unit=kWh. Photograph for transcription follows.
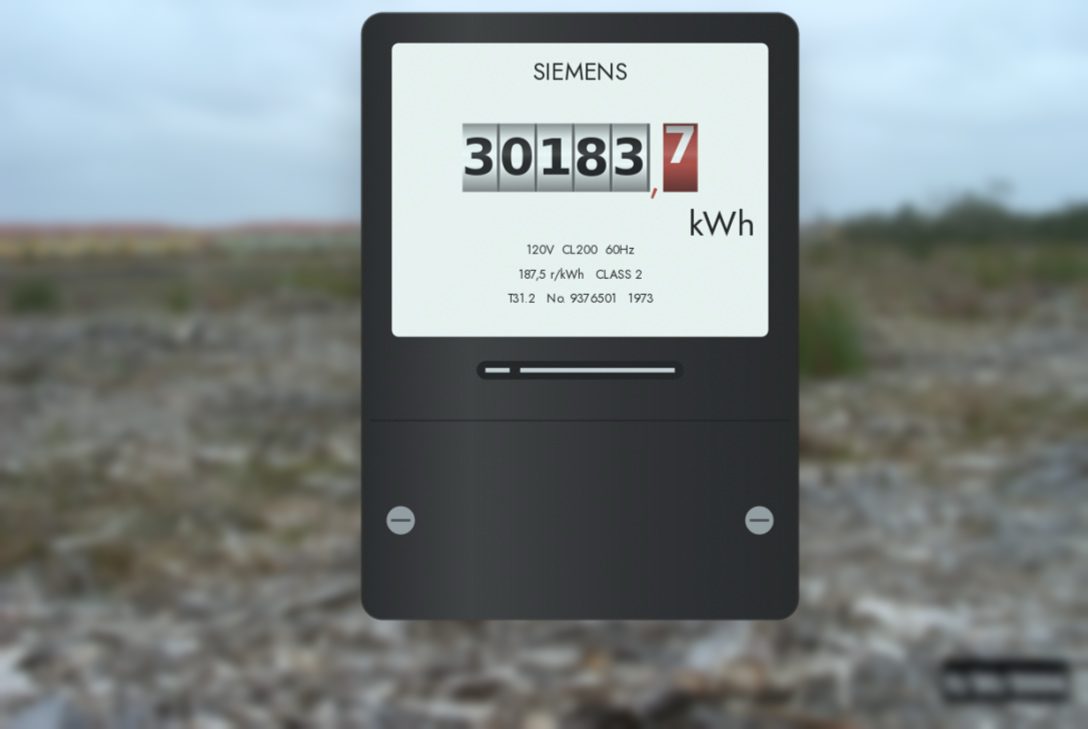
value=30183.7 unit=kWh
